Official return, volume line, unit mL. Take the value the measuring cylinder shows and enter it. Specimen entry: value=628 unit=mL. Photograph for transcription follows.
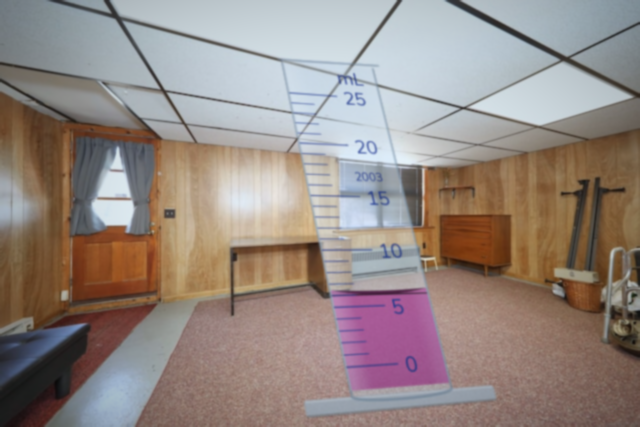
value=6 unit=mL
